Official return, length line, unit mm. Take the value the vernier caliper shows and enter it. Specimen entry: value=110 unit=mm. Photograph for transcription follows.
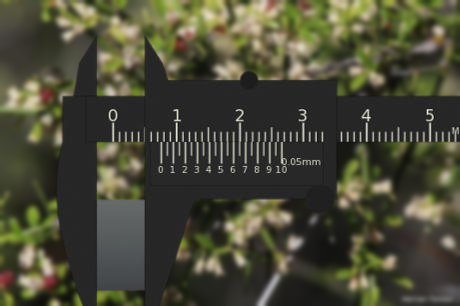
value=7.6 unit=mm
